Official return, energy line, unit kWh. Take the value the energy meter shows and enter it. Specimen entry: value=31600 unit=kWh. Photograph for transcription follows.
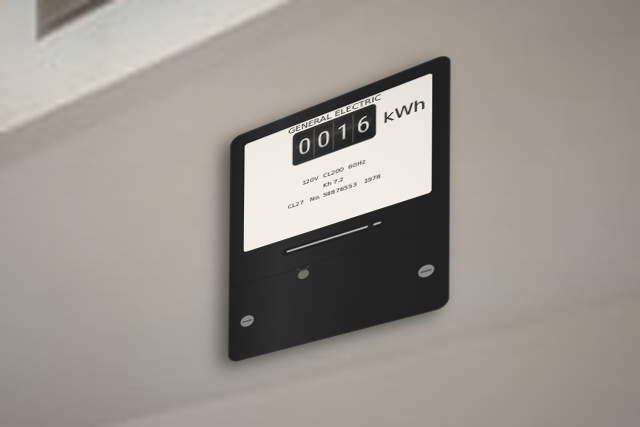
value=16 unit=kWh
